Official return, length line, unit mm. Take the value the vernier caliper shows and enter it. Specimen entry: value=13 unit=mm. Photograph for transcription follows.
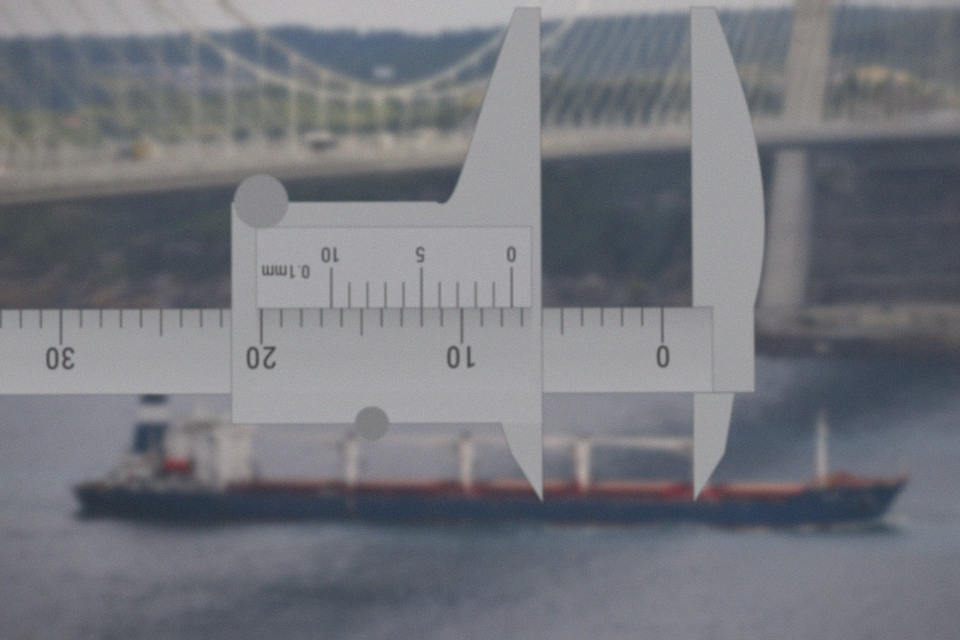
value=7.5 unit=mm
